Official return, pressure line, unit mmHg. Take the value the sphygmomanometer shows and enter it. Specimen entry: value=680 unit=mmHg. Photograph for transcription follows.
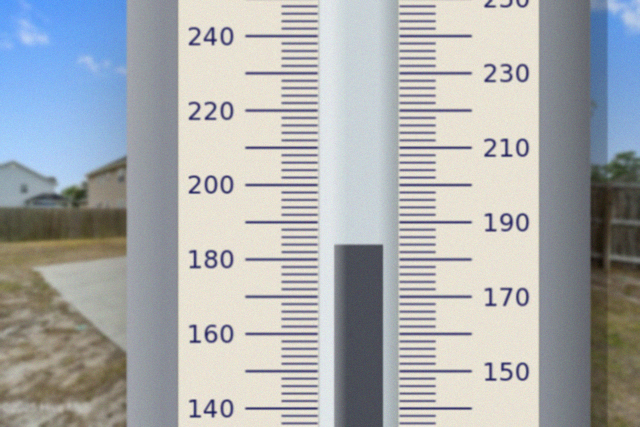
value=184 unit=mmHg
